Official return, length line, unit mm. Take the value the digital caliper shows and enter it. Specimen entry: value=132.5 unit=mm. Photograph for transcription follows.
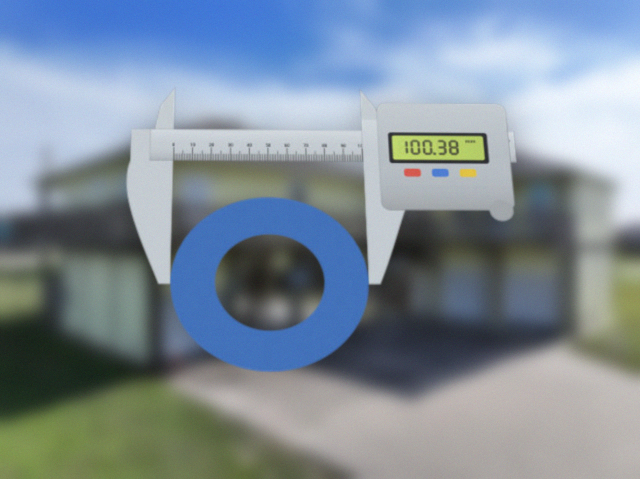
value=100.38 unit=mm
